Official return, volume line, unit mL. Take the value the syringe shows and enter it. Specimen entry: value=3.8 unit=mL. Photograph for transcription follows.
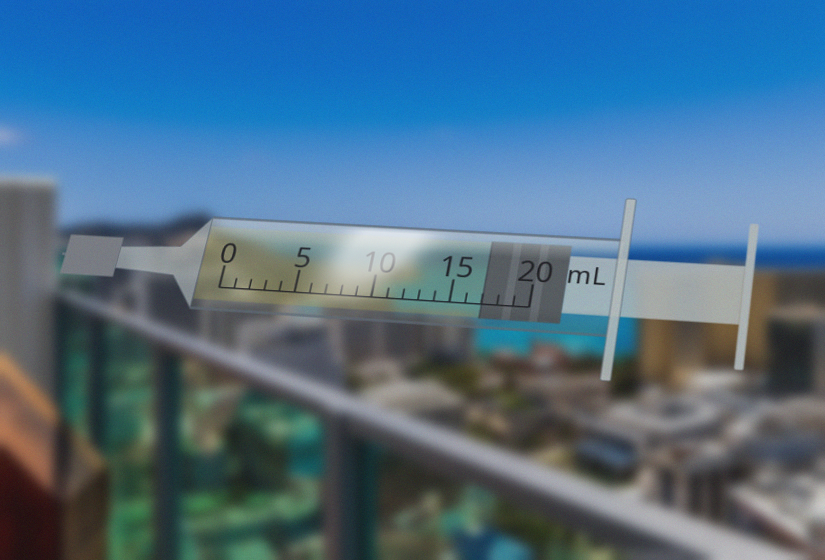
value=17 unit=mL
